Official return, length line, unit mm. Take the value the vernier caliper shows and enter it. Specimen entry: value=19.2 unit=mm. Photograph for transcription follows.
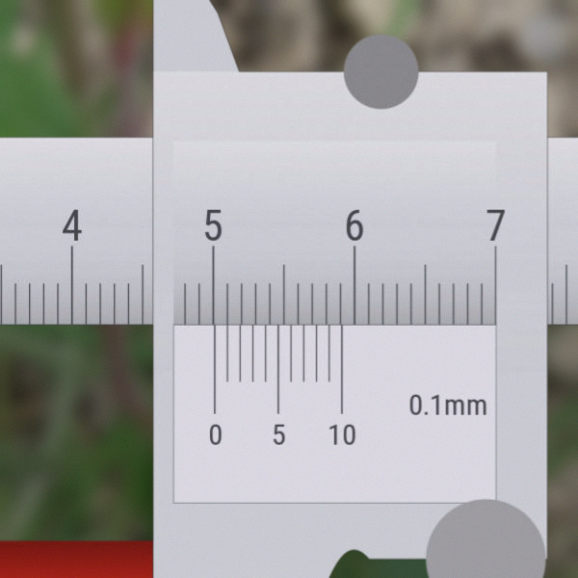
value=50.1 unit=mm
